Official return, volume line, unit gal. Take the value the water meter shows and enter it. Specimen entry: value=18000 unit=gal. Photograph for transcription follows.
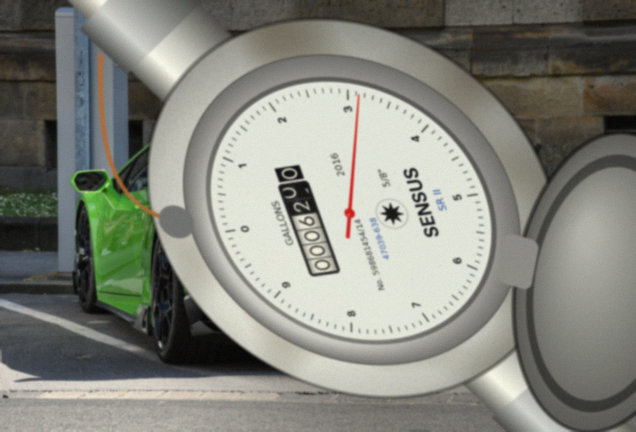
value=6203.1 unit=gal
